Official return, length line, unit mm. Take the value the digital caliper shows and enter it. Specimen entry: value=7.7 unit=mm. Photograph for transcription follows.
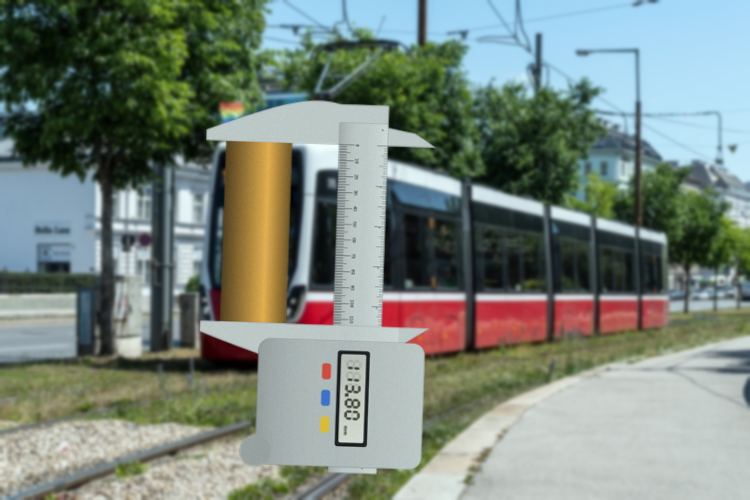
value=113.80 unit=mm
